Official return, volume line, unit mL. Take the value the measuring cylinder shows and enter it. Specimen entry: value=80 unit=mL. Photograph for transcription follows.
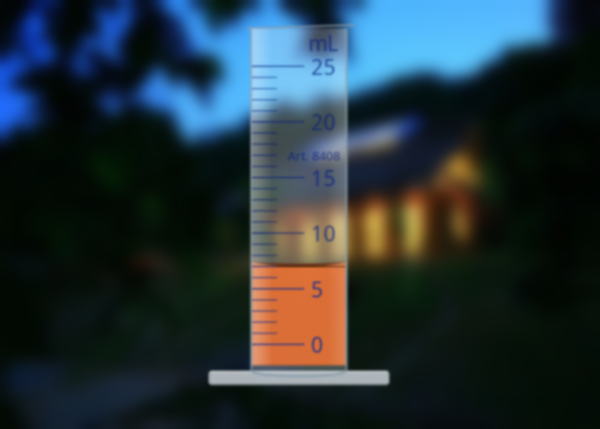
value=7 unit=mL
